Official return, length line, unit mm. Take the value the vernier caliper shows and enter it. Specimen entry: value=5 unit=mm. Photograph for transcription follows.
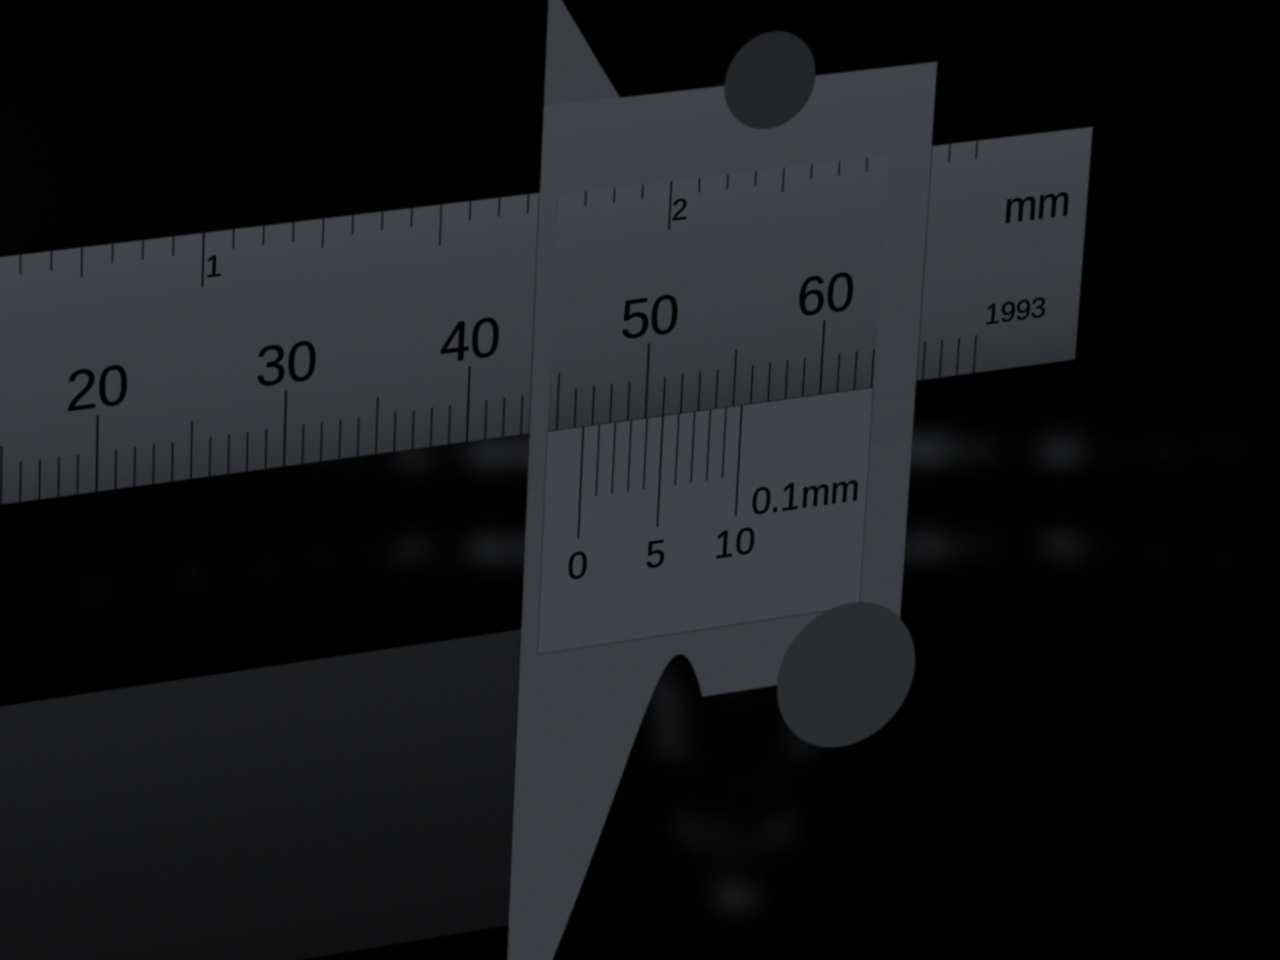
value=46.5 unit=mm
